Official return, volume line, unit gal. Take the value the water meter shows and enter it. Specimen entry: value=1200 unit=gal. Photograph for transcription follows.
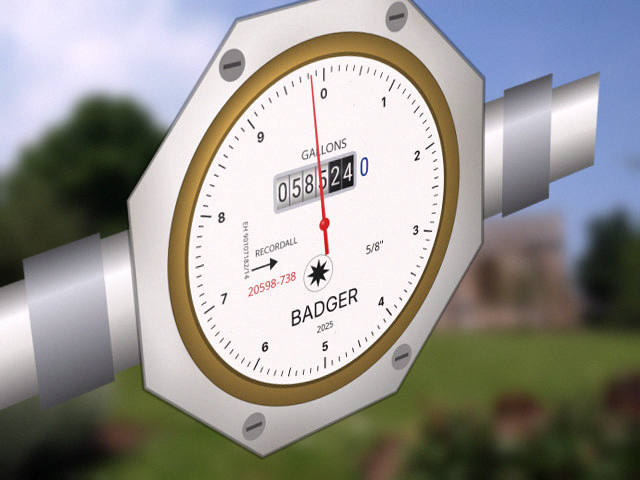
value=585239.8 unit=gal
